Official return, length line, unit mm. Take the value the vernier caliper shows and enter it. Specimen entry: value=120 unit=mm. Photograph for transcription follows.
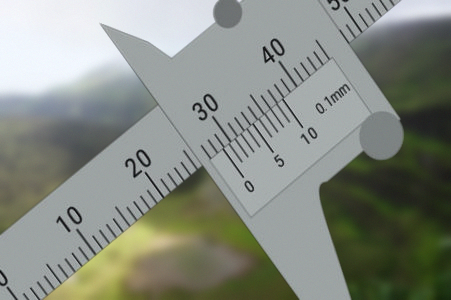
value=28.8 unit=mm
